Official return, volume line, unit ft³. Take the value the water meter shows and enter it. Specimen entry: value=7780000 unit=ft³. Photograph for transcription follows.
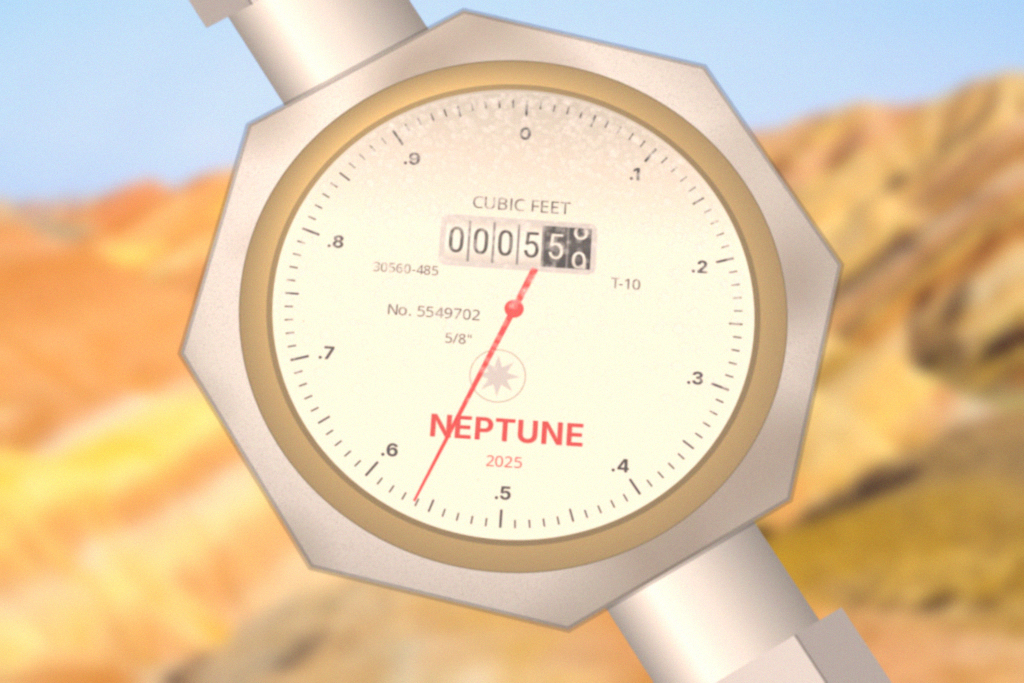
value=558.56 unit=ft³
